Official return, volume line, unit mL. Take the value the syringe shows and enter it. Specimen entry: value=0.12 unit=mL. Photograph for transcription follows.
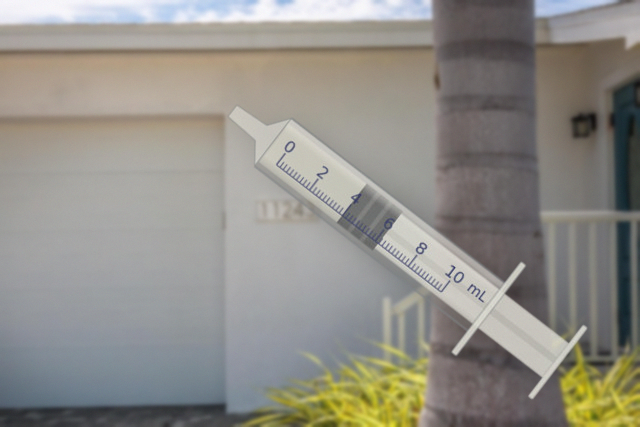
value=4 unit=mL
